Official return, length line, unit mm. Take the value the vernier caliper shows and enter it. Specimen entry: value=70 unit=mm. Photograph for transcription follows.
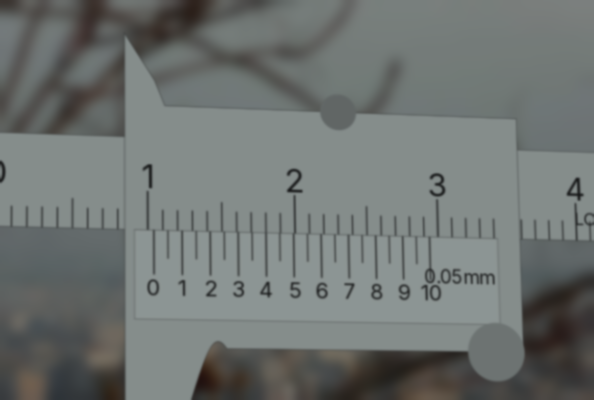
value=10.4 unit=mm
